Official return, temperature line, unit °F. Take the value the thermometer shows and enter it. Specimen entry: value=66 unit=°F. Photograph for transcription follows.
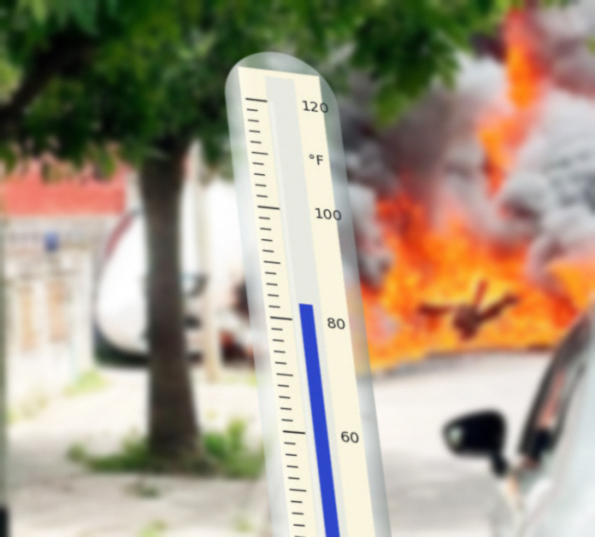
value=83 unit=°F
